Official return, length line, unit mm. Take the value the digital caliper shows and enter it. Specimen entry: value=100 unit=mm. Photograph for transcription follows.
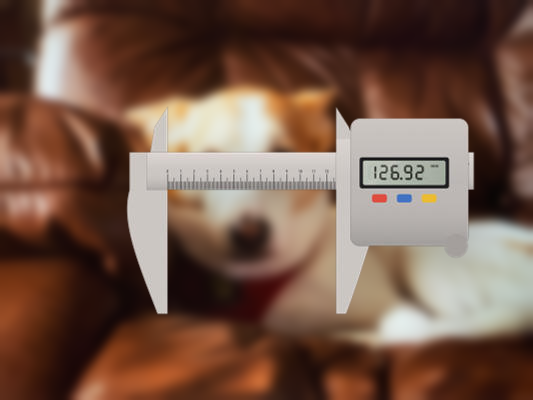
value=126.92 unit=mm
